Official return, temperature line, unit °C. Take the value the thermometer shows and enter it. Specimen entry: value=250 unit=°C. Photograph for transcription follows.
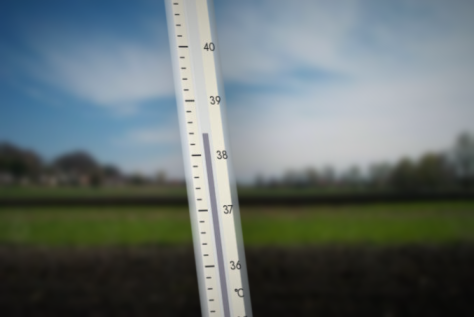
value=38.4 unit=°C
